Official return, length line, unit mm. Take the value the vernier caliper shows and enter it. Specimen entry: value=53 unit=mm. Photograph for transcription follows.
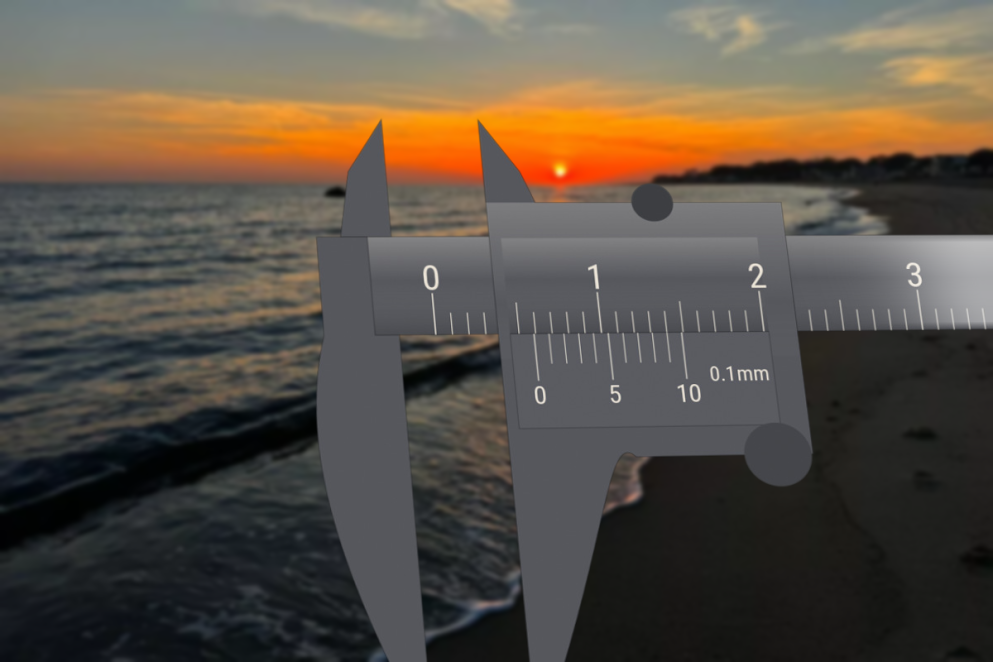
value=5.9 unit=mm
